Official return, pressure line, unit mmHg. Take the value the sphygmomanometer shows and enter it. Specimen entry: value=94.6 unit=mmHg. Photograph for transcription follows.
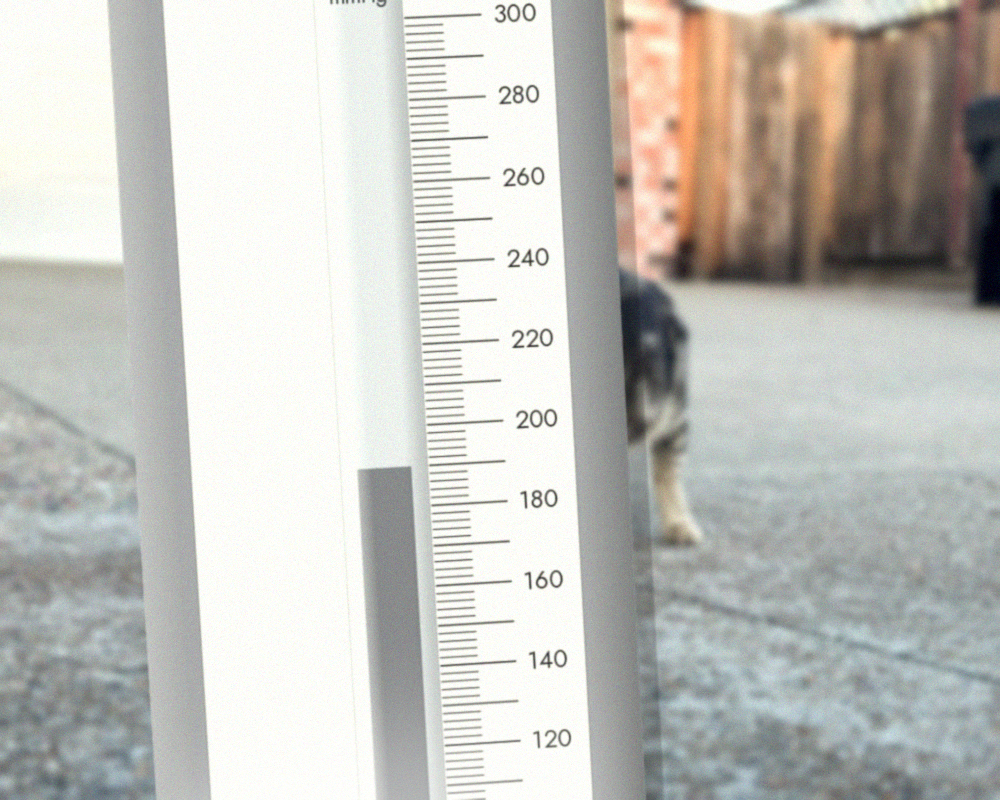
value=190 unit=mmHg
